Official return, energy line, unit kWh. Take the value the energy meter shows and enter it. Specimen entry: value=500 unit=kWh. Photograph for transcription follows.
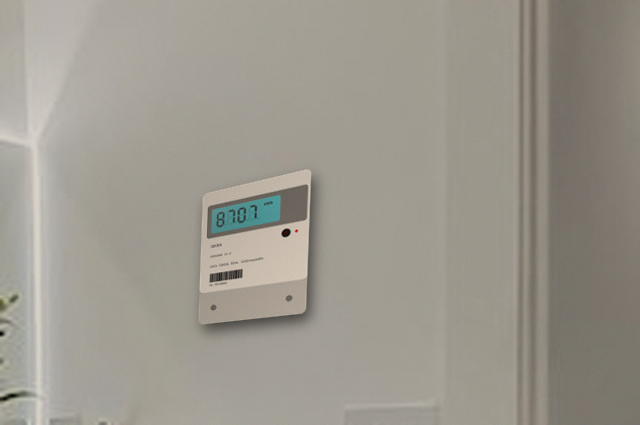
value=8707 unit=kWh
